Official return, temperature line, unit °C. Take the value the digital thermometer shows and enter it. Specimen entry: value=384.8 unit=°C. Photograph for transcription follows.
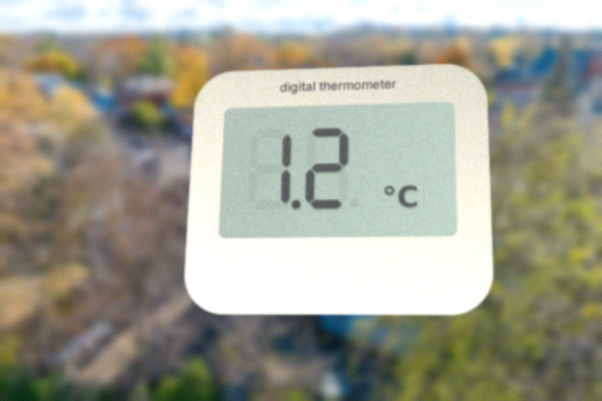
value=1.2 unit=°C
